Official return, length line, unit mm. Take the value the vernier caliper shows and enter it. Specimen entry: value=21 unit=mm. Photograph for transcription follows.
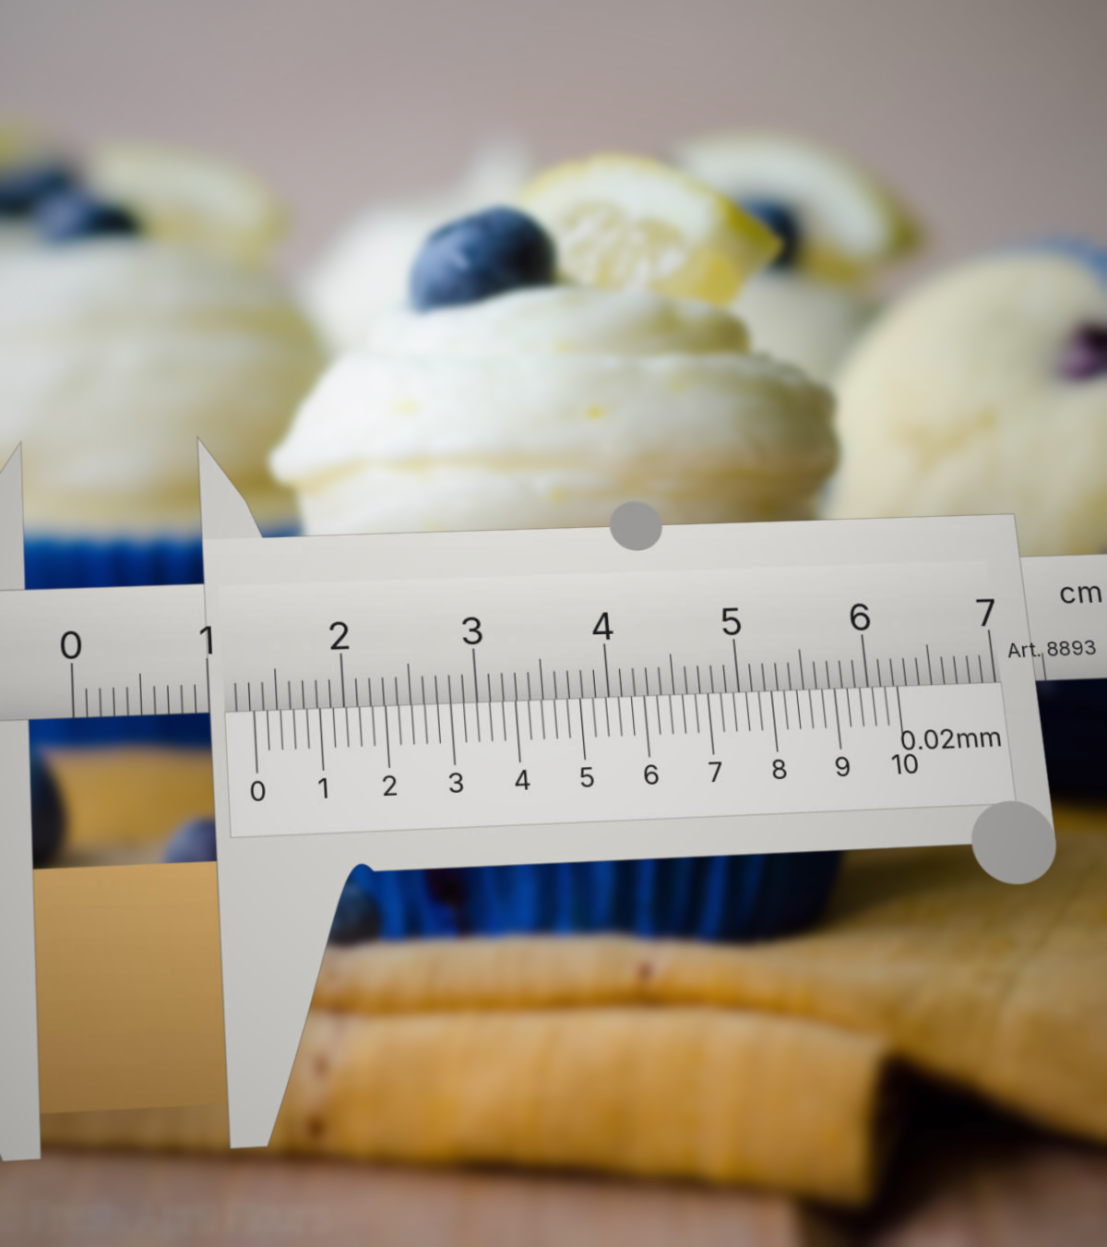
value=13.3 unit=mm
